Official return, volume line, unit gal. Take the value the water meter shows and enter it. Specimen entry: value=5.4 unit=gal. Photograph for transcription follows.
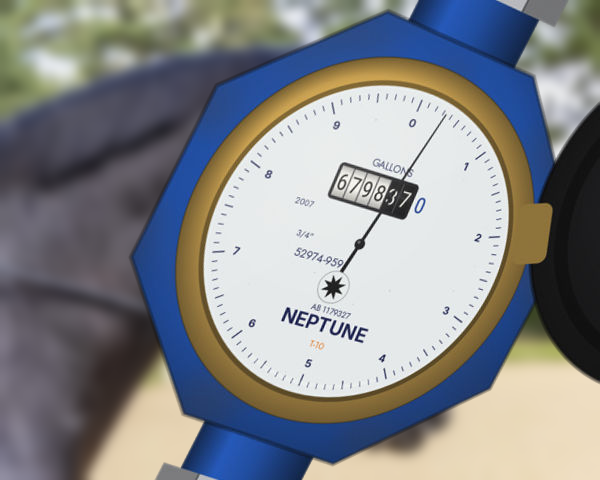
value=6798370.3 unit=gal
